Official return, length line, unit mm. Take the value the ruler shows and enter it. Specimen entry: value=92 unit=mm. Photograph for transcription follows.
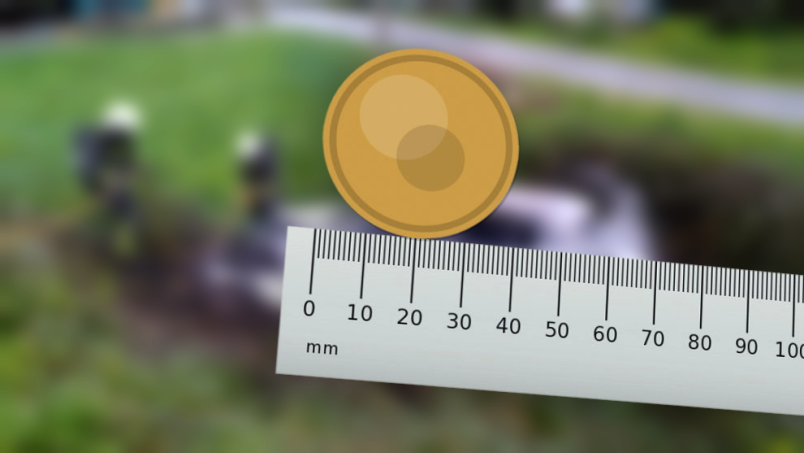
value=40 unit=mm
